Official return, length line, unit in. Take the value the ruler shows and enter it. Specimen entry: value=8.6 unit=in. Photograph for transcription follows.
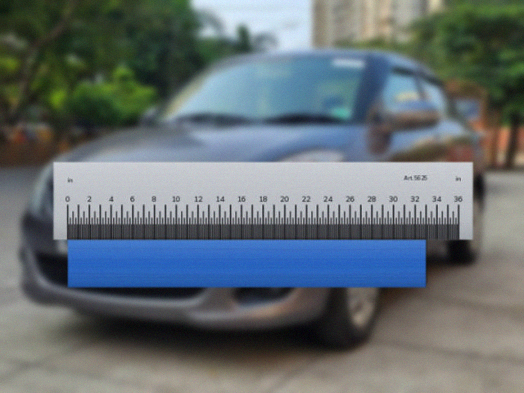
value=33 unit=in
